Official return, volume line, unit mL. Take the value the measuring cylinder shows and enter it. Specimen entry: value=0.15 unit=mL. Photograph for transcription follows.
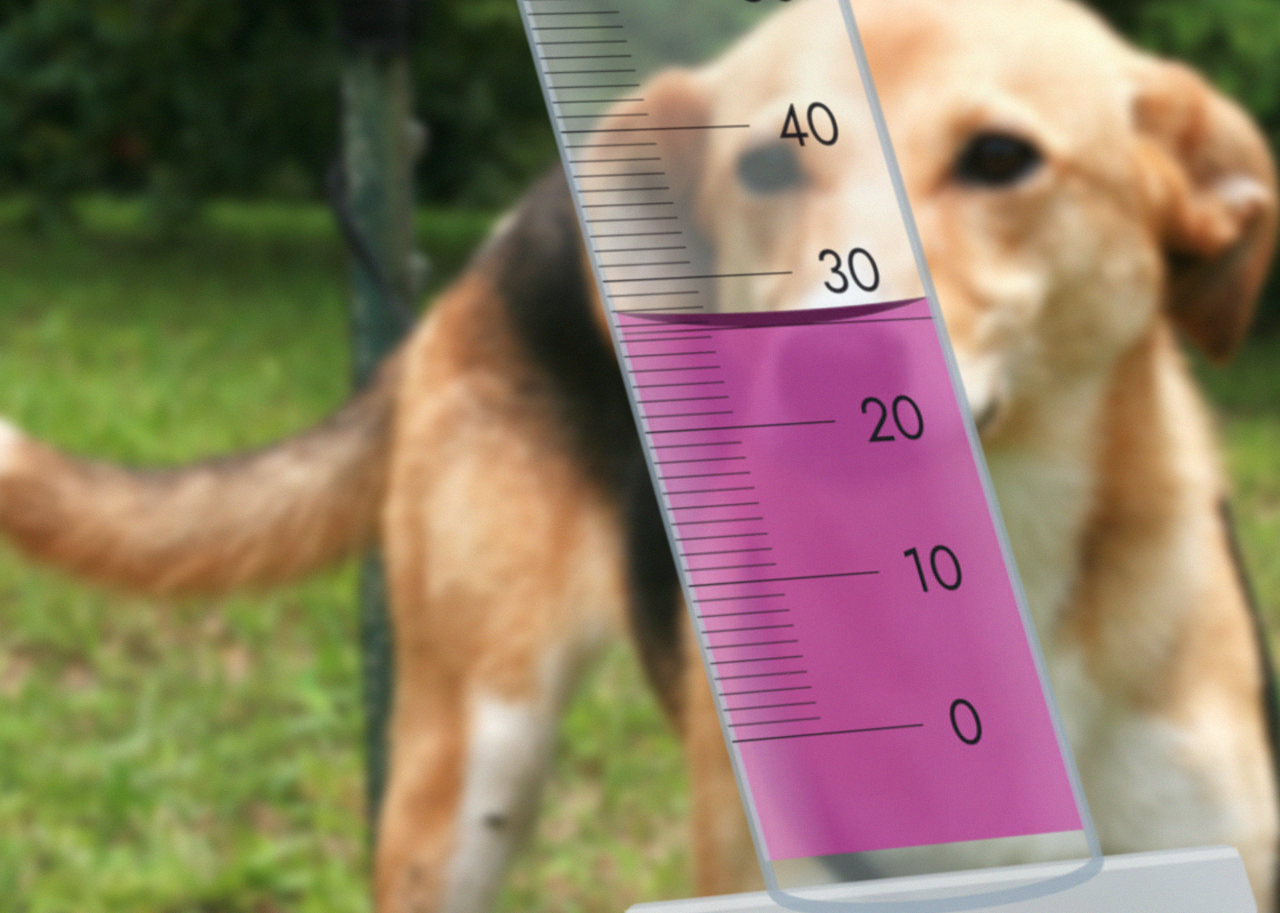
value=26.5 unit=mL
